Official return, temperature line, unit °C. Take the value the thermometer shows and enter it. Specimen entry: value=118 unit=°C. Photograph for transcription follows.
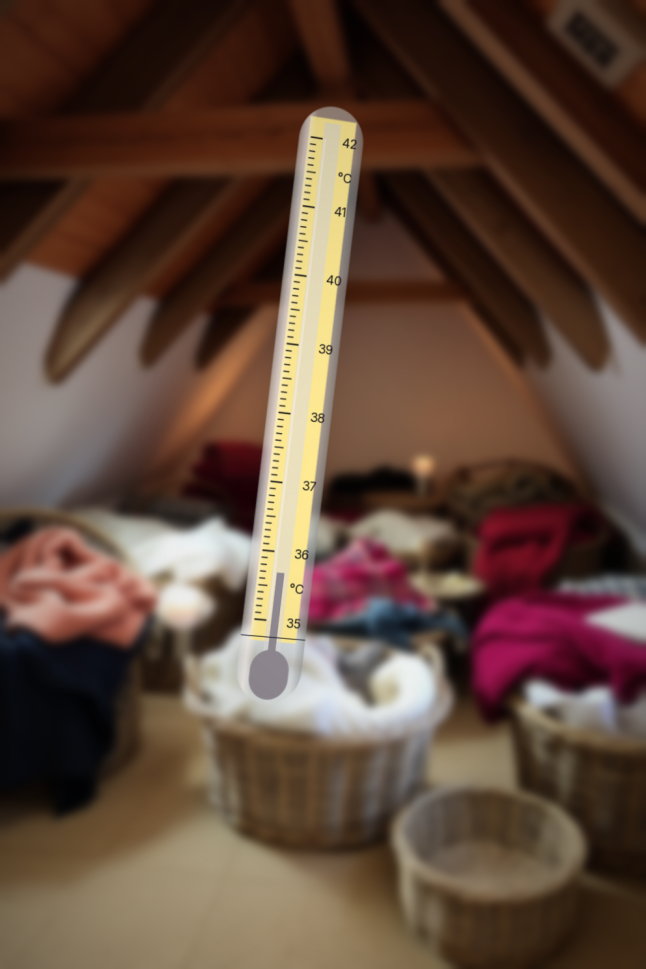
value=35.7 unit=°C
